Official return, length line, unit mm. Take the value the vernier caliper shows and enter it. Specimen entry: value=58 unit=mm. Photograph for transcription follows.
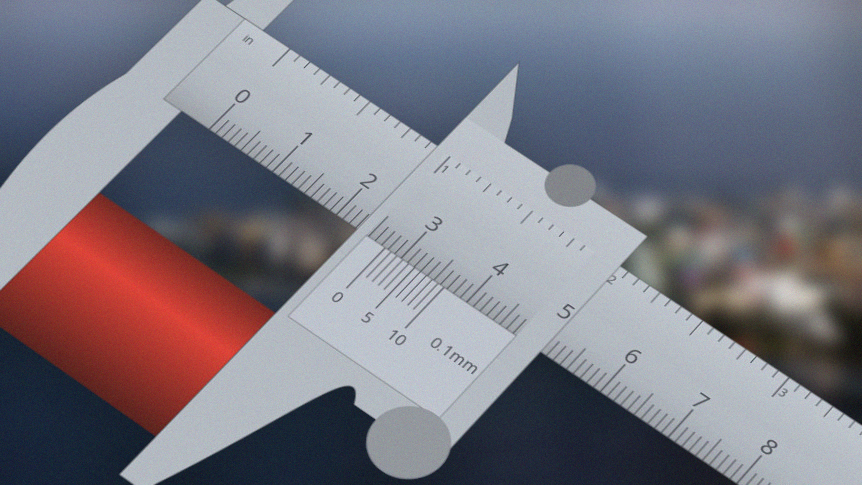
value=27.6 unit=mm
